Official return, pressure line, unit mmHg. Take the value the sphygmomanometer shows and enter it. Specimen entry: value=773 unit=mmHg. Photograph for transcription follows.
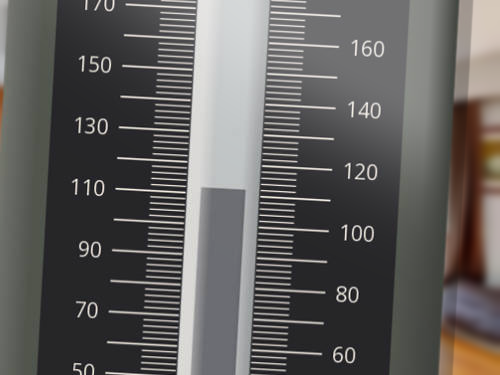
value=112 unit=mmHg
